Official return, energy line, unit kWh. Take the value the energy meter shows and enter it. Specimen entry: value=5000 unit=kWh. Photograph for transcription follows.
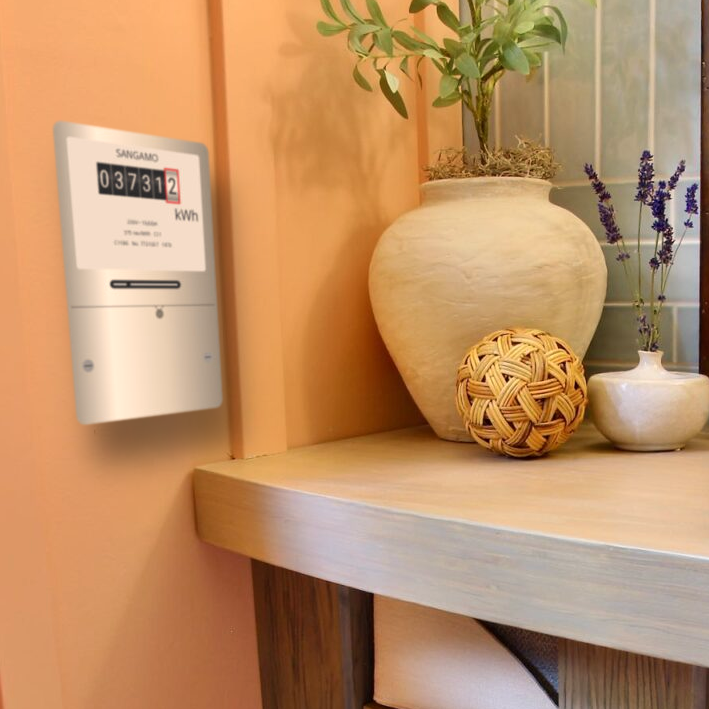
value=3731.2 unit=kWh
